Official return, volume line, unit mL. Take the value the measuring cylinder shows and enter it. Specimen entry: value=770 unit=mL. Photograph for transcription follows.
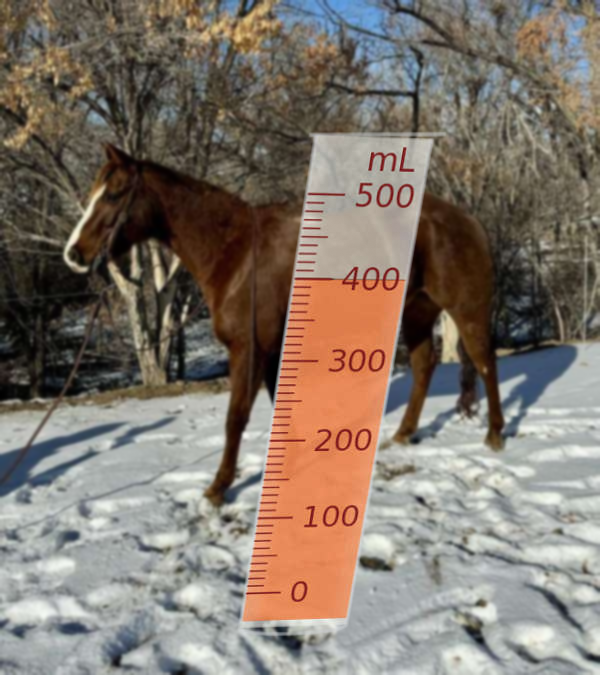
value=400 unit=mL
